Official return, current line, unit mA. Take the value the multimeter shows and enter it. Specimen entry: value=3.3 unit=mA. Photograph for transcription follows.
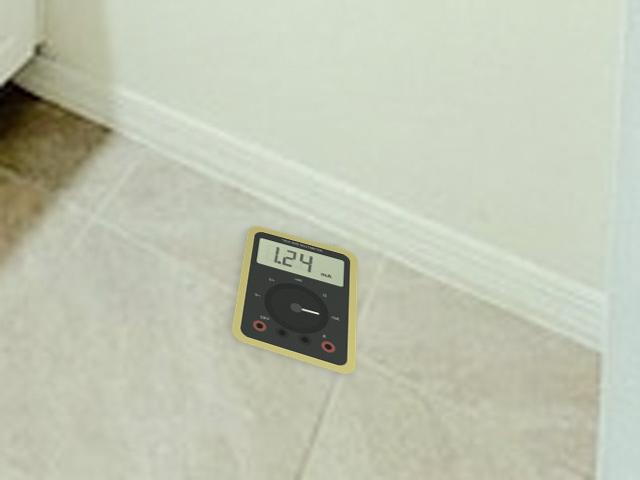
value=1.24 unit=mA
